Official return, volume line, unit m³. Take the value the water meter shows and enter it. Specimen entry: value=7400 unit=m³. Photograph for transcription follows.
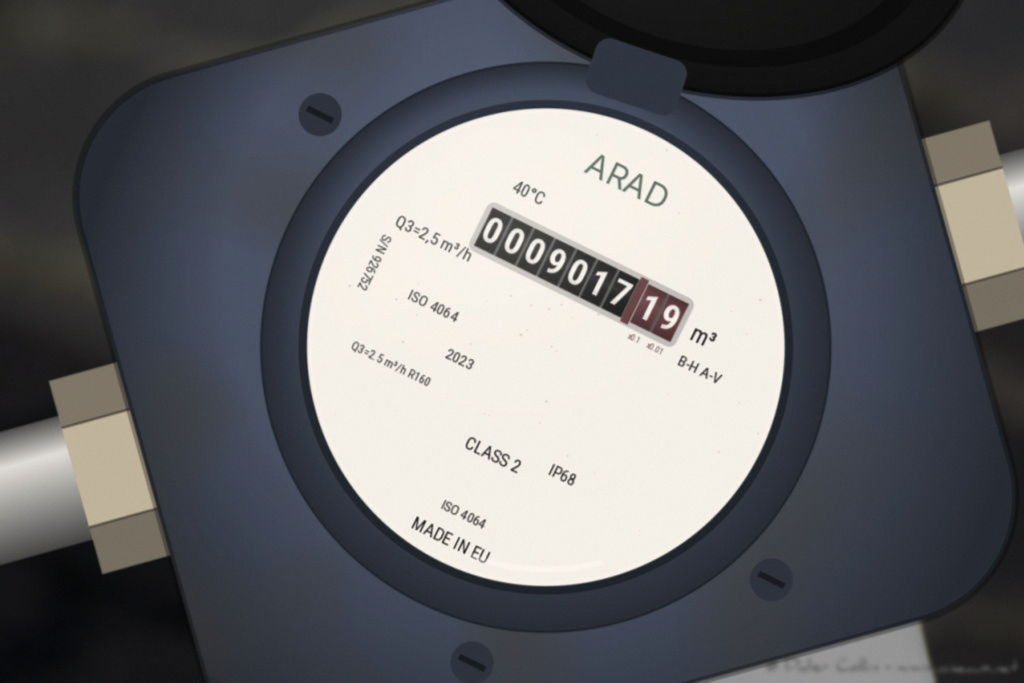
value=9017.19 unit=m³
